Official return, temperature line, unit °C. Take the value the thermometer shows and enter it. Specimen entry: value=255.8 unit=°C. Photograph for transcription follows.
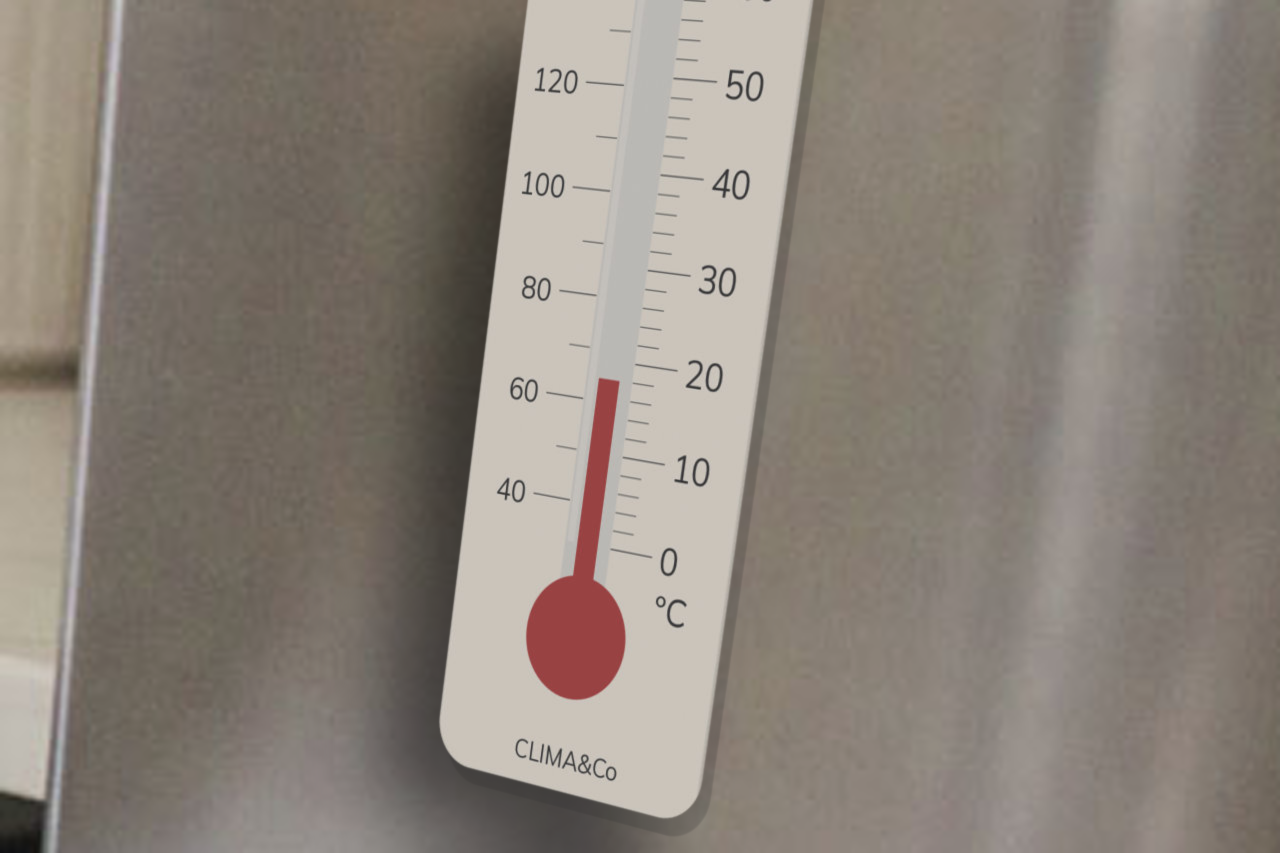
value=18 unit=°C
